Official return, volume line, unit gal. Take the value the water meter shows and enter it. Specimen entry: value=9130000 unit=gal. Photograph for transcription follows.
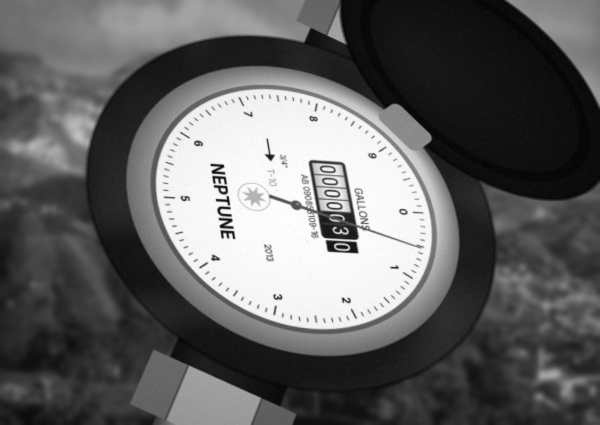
value=30.5 unit=gal
